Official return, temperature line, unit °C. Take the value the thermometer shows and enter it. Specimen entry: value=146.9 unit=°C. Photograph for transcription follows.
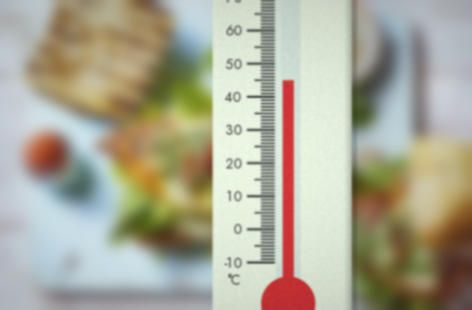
value=45 unit=°C
